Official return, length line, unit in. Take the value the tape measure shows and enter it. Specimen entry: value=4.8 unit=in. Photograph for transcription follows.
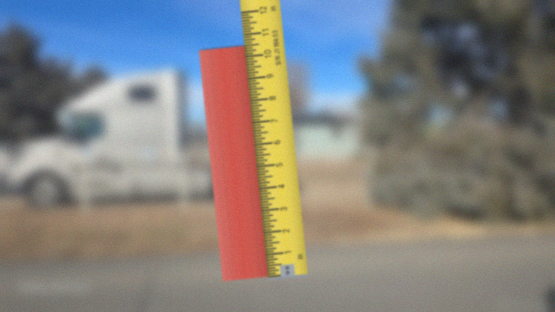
value=10.5 unit=in
